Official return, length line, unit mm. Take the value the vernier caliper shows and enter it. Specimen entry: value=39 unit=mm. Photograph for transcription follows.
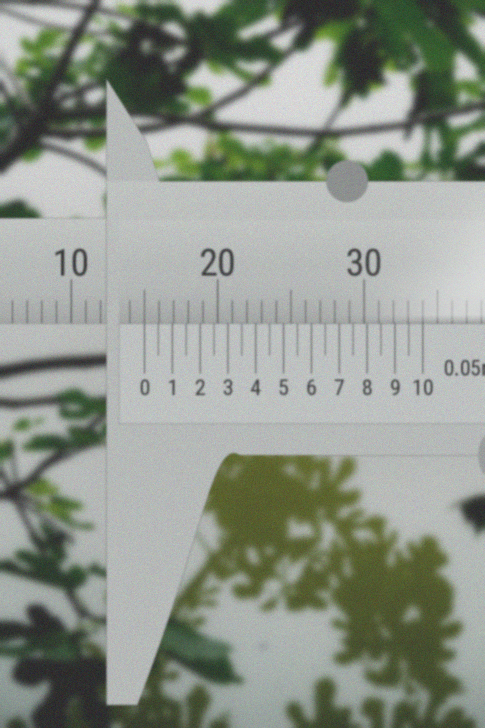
value=15.0 unit=mm
